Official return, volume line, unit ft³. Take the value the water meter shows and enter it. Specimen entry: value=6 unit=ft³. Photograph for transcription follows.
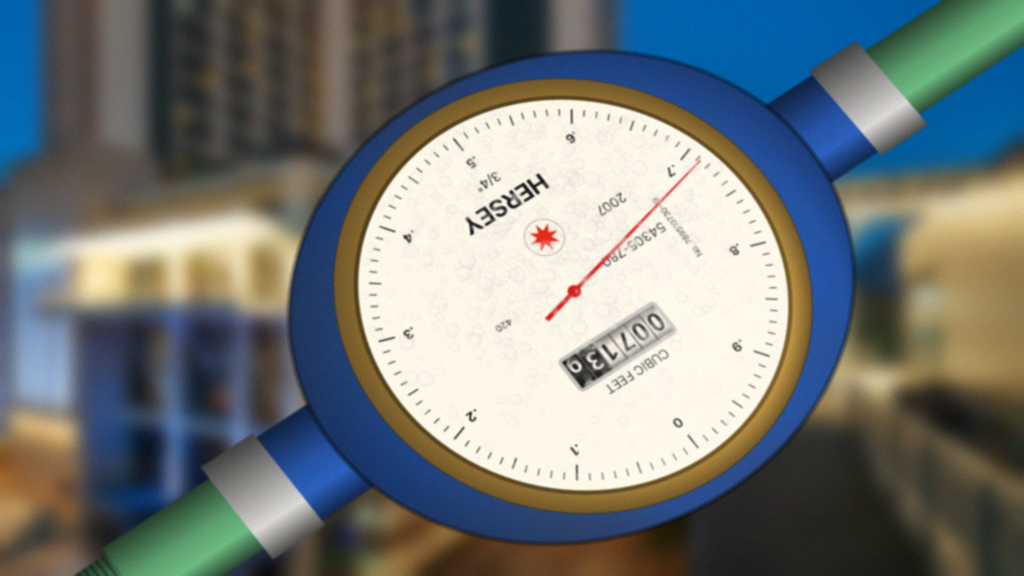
value=7138.71 unit=ft³
